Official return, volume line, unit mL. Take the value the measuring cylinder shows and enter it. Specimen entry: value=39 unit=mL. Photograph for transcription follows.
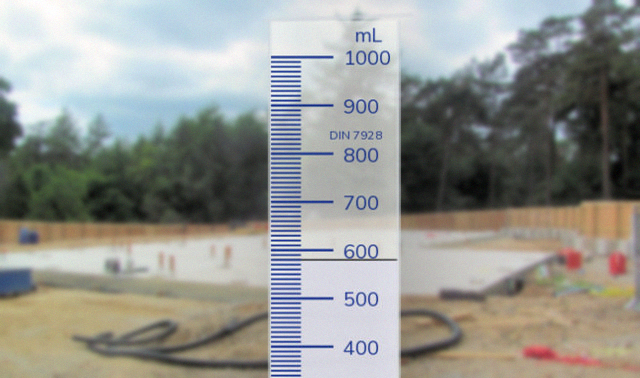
value=580 unit=mL
